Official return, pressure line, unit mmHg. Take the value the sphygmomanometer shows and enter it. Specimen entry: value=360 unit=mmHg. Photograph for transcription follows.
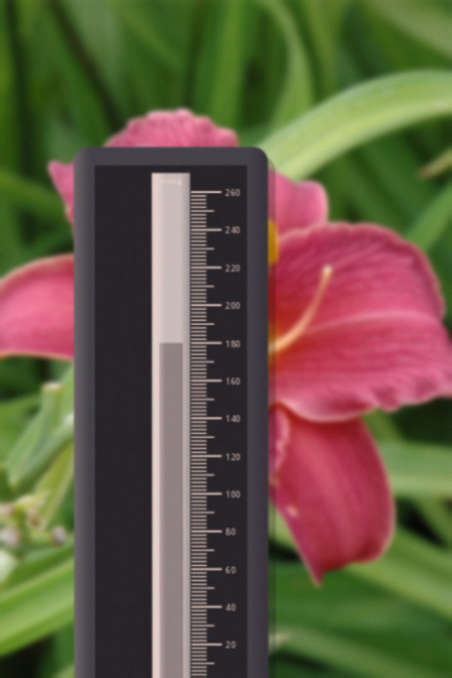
value=180 unit=mmHg
